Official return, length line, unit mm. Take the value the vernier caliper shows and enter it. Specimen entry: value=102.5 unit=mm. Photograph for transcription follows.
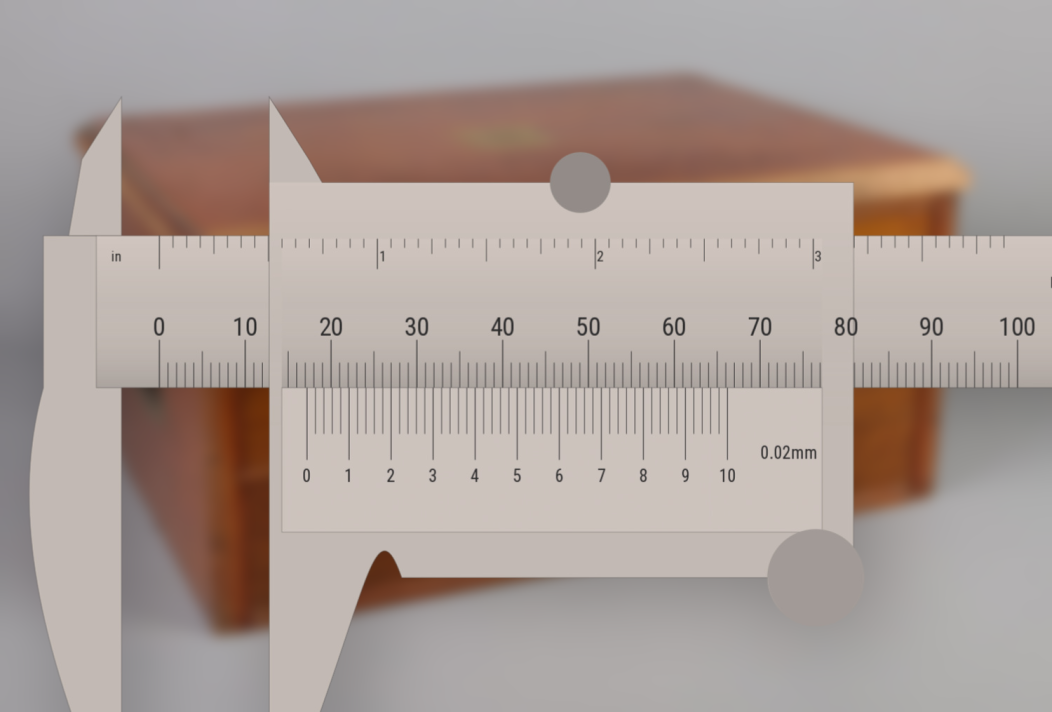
value=17.2 unit=mm
